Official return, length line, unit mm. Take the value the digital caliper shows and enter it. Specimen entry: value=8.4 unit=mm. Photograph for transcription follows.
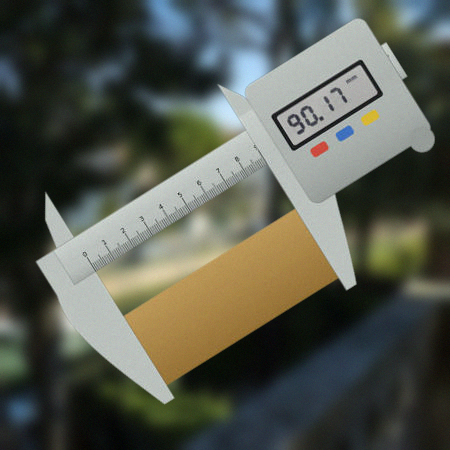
value=90.17 unit=mm
